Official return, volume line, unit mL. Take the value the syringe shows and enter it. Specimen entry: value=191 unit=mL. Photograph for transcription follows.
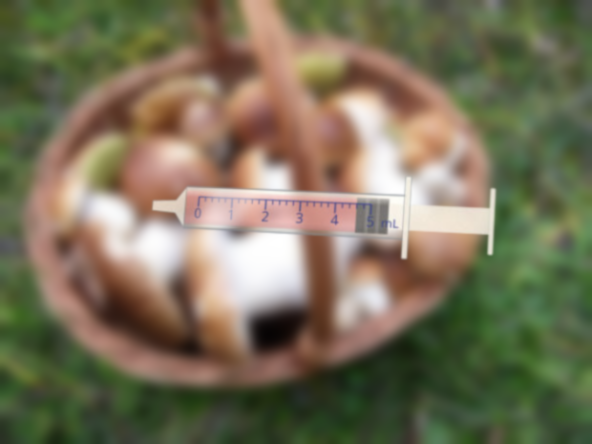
value=4.6 unit=mL
